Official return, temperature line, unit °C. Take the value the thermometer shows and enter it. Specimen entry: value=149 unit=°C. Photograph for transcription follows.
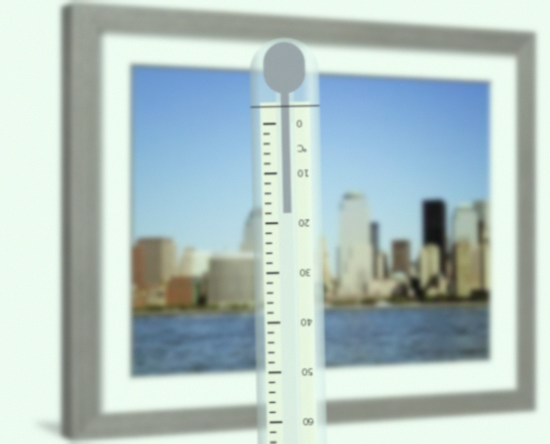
value=18 unit=°C
